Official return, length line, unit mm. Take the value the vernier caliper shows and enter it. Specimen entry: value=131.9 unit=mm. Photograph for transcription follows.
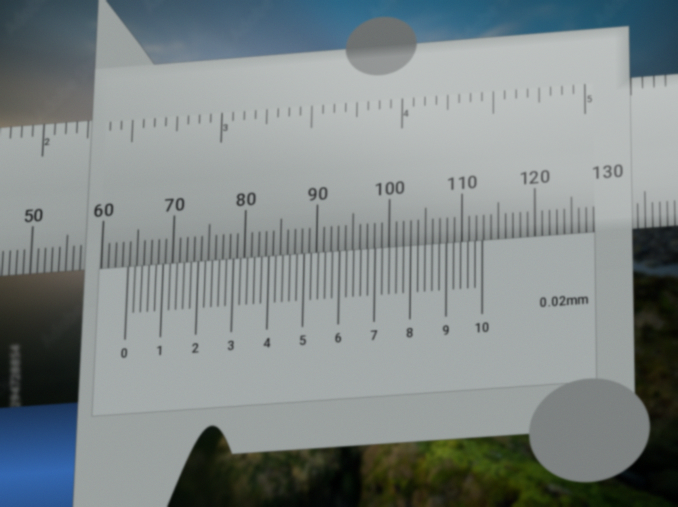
value=63.8 unit=mm
